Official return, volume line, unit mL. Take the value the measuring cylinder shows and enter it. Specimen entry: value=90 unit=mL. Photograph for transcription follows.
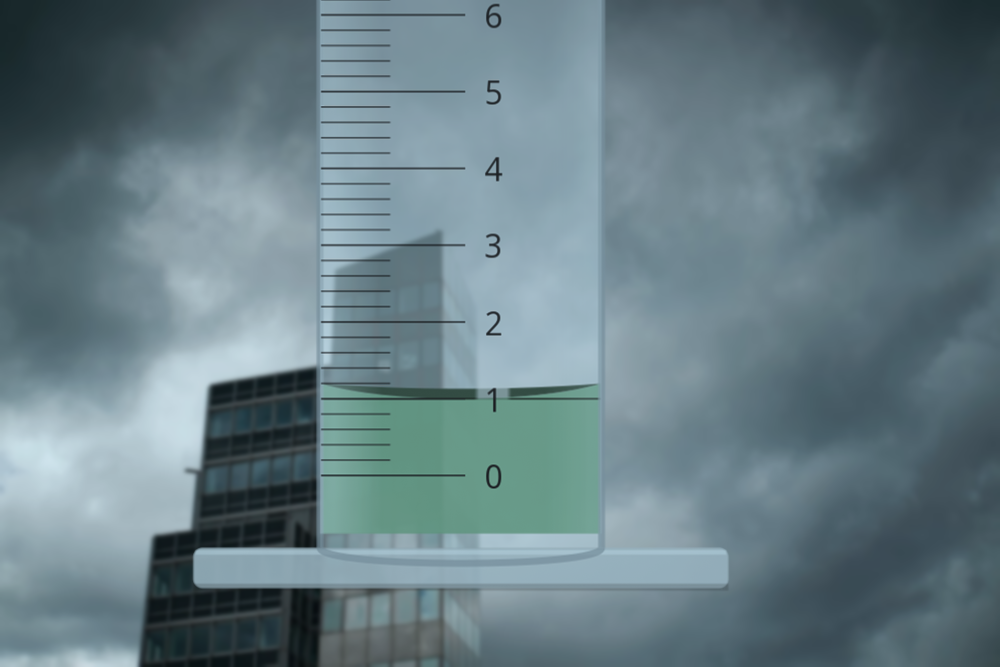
value=1 unit=mL
